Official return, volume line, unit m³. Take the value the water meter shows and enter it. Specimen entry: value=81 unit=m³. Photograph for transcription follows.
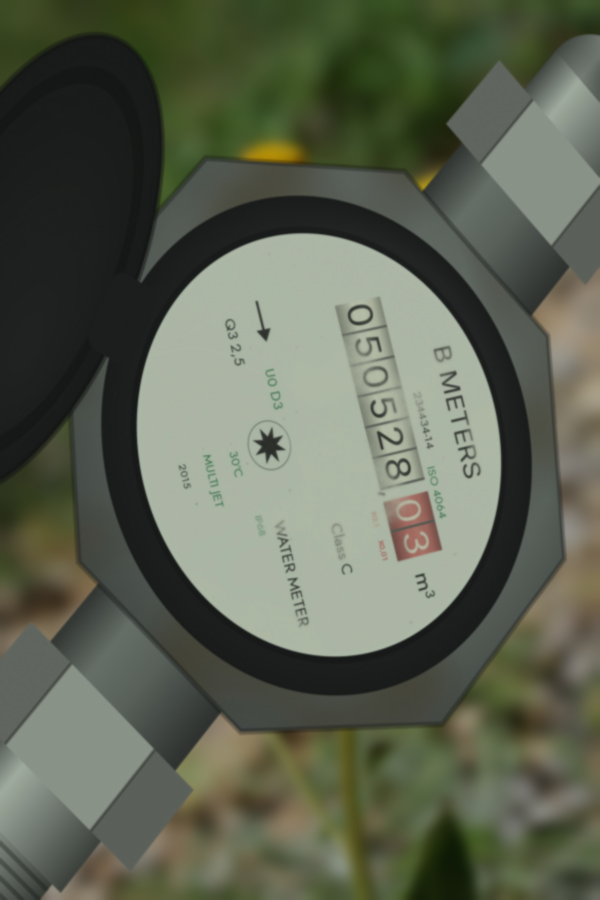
value=50528.03 unit=m³
